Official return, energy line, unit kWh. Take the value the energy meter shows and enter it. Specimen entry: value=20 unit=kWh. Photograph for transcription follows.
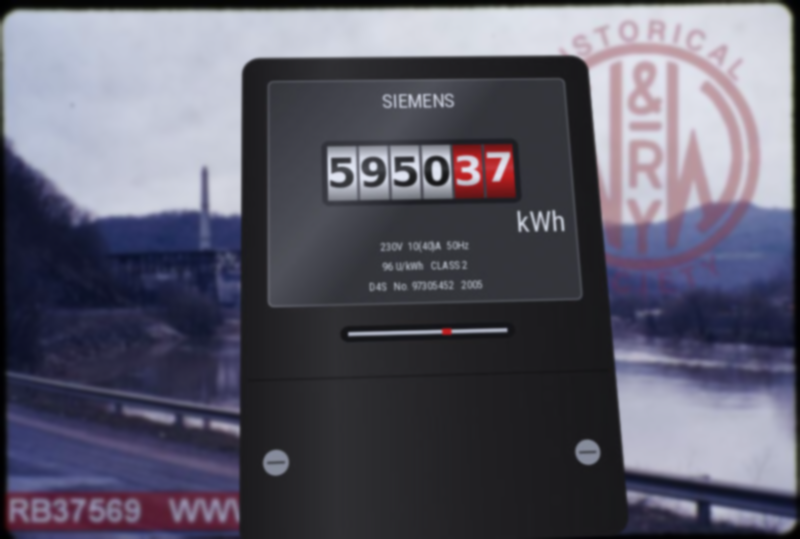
value=5950.37 unit=kWh
